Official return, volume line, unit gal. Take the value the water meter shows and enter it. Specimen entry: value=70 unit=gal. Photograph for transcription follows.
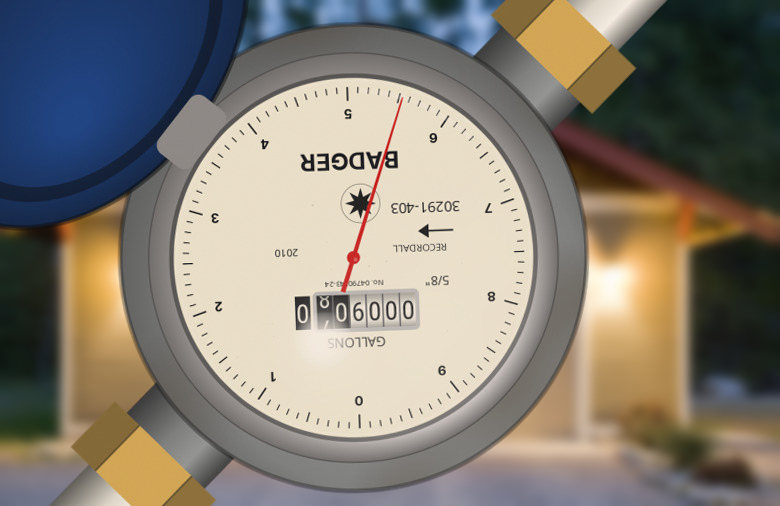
value=9075.5 unit=gal
